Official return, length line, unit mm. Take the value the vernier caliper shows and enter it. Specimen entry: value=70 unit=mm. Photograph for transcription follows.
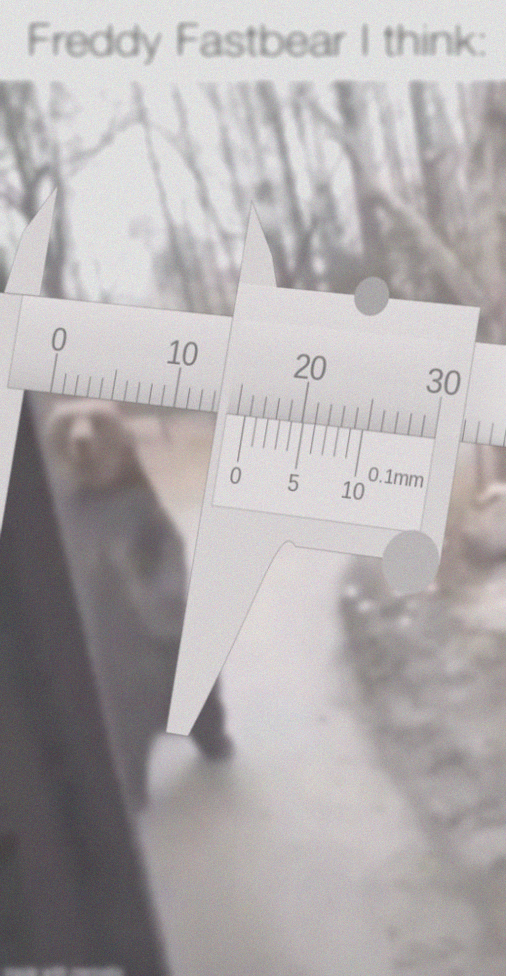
value=15.6 unit=mm
